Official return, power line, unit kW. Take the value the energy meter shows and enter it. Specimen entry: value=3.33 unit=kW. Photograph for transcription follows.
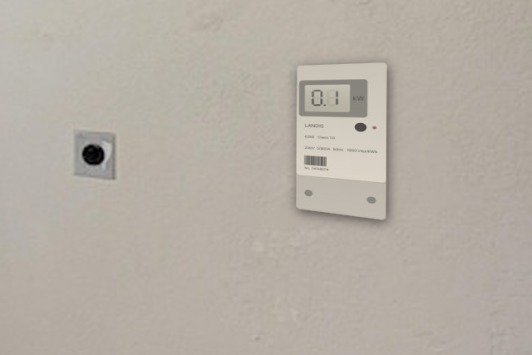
value=0.1 unit=kW
